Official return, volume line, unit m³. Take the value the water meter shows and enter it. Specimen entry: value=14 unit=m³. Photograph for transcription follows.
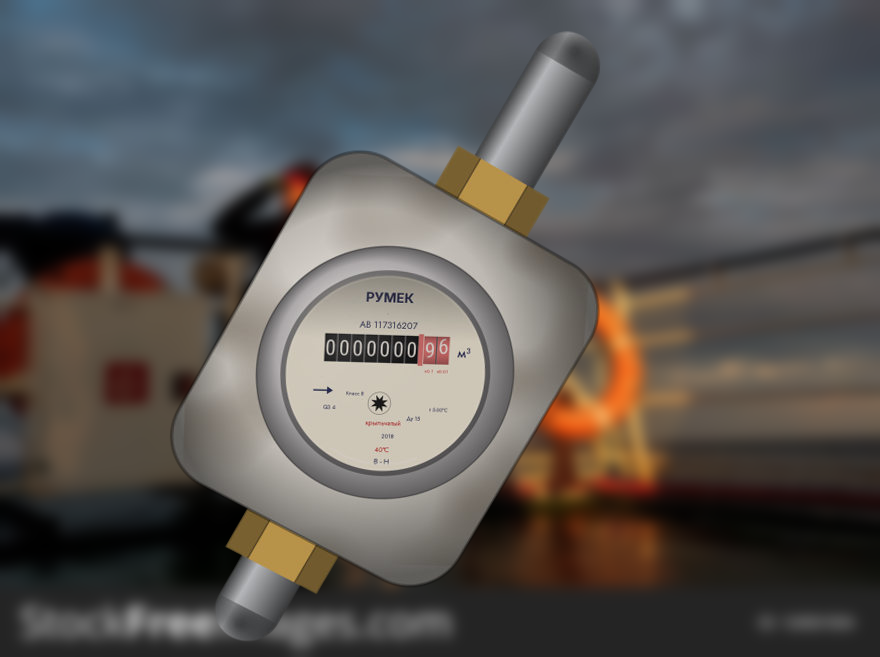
value=0.96 unit=m³
